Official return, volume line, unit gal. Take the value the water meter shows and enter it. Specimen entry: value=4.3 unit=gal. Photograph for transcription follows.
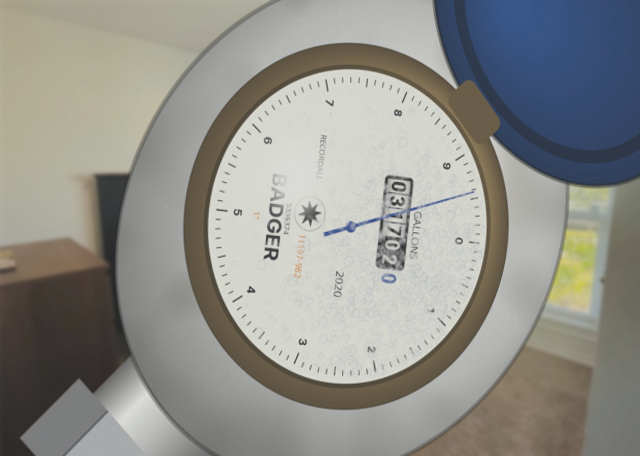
value=317019.4 unit=gal
